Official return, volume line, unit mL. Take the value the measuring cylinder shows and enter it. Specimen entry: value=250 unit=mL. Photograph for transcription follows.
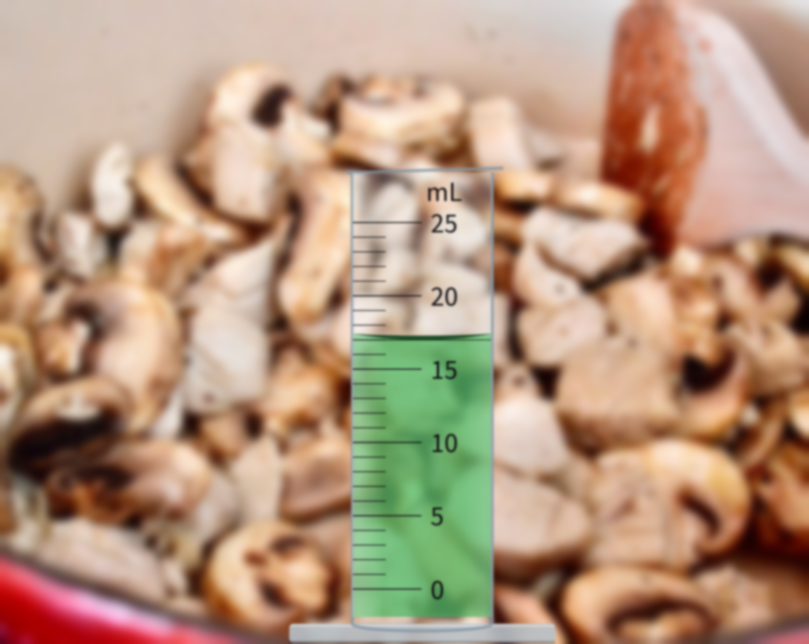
value=17 unit=mL
